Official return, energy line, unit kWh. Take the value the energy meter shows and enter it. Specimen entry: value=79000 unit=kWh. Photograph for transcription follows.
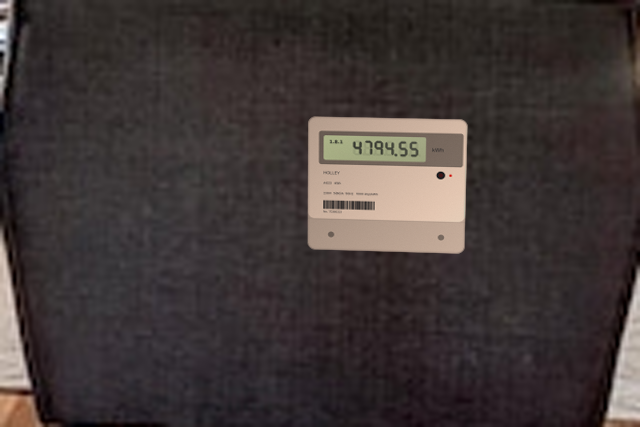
value=4794.55 unit=kWh
